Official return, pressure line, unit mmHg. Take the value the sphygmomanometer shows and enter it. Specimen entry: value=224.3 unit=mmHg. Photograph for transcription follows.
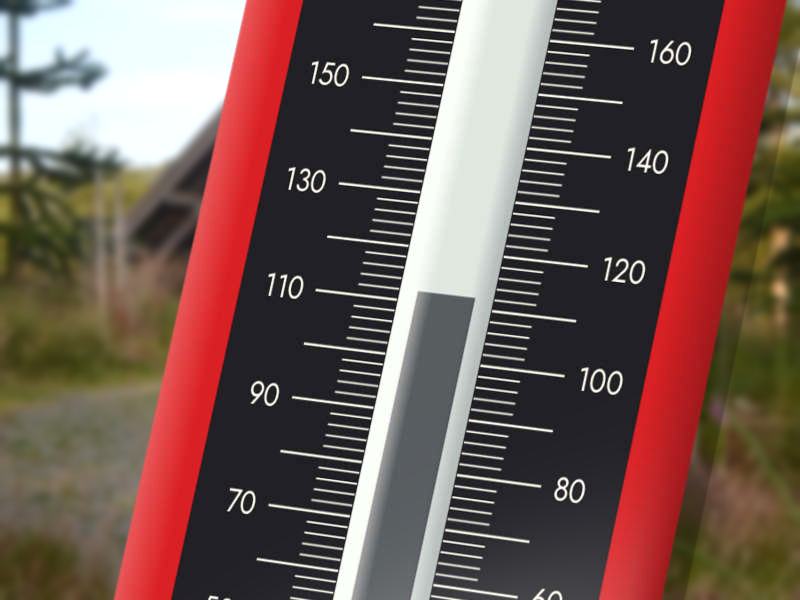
value=112 unit=mmHg
